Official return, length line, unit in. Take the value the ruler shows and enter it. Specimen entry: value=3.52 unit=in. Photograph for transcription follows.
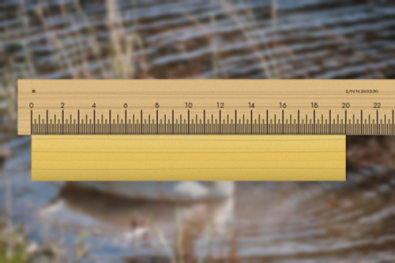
value=20 unit=in
